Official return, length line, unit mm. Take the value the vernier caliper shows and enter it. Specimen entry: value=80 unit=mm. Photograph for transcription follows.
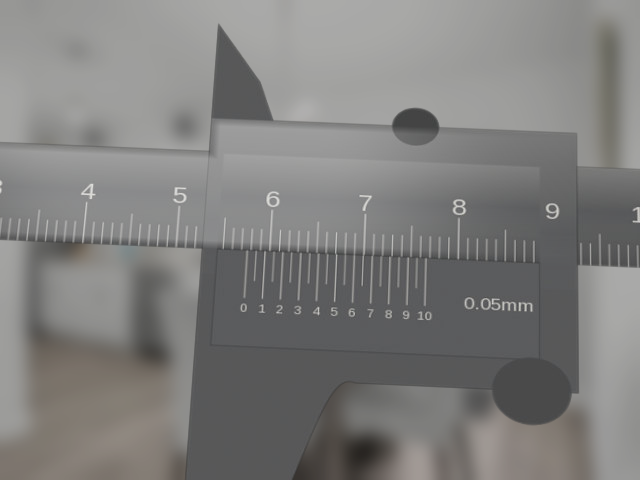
value=57.6 unit=mm
